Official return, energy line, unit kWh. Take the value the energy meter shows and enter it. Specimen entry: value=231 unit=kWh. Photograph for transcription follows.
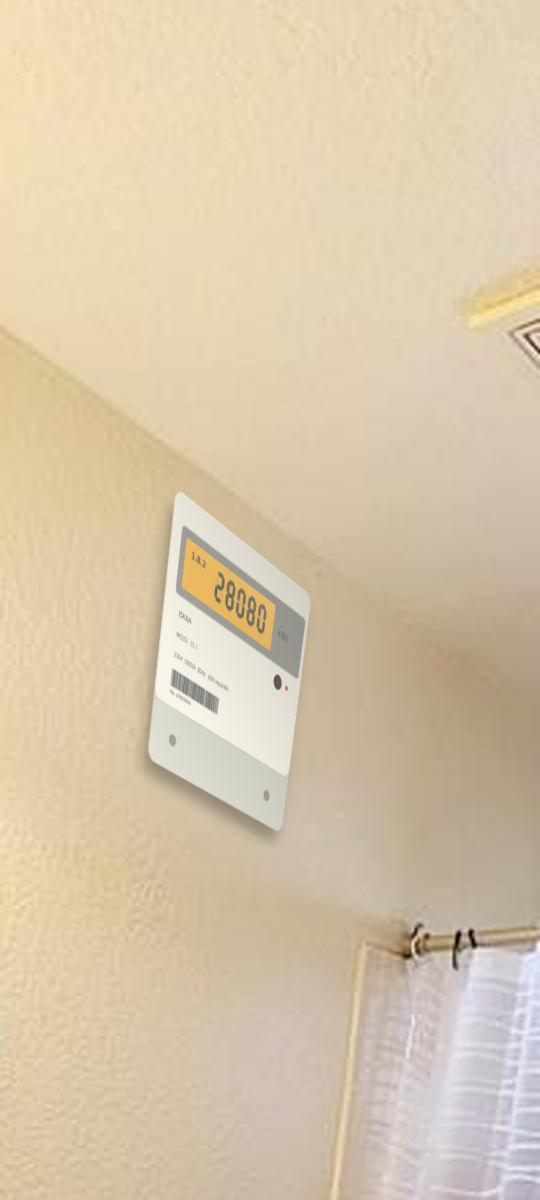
value=28080 unit=kWh
